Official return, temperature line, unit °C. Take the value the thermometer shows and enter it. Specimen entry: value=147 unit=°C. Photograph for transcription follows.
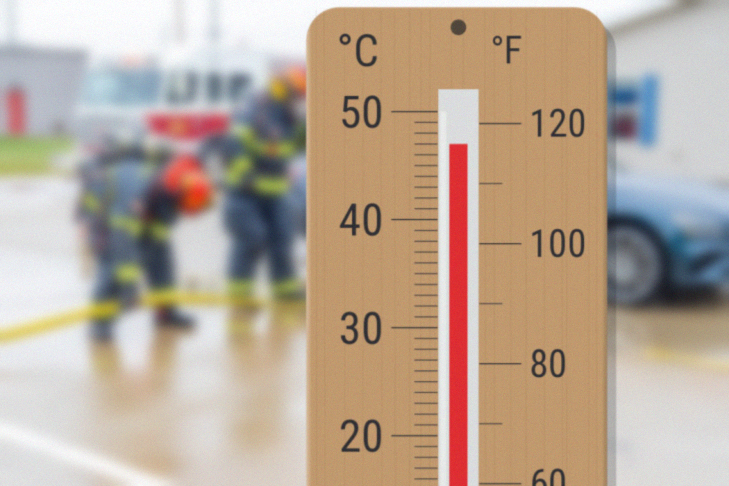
value=47 unit=°C
